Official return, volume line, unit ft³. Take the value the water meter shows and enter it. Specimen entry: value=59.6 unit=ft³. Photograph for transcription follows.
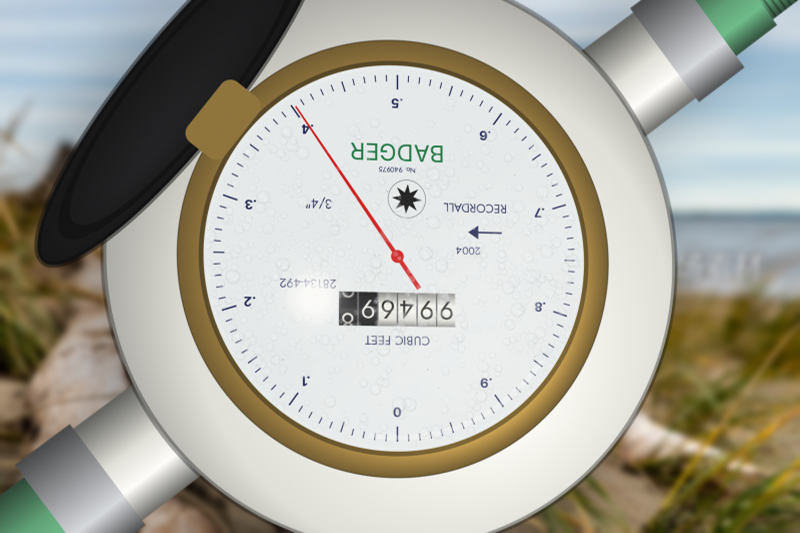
value=994698.40 unit=ft³
